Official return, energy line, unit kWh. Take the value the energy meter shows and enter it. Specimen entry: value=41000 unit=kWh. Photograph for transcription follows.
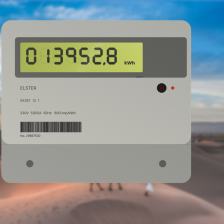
value=13952.8 unit=kWh
